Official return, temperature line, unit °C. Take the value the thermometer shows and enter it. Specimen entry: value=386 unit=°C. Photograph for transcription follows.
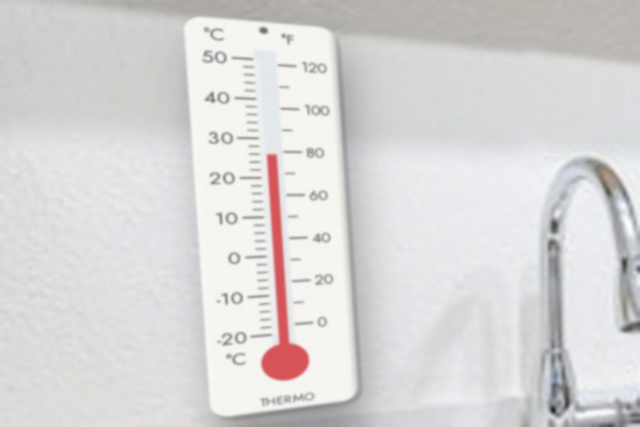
value=26 unit=°C
